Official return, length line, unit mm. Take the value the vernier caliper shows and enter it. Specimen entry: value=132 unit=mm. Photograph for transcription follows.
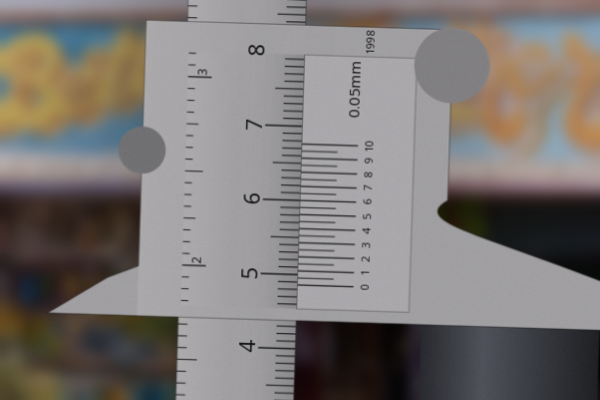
value=48.6 unit=mm
